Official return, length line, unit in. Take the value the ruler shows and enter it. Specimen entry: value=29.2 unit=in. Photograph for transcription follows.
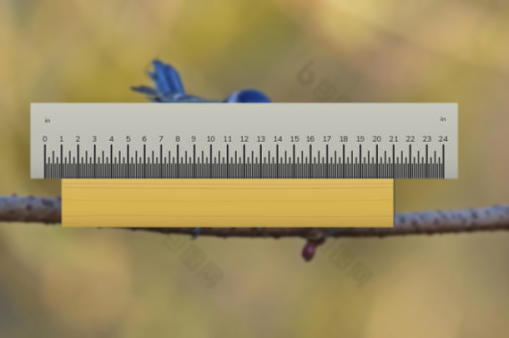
value=20 unit=in
